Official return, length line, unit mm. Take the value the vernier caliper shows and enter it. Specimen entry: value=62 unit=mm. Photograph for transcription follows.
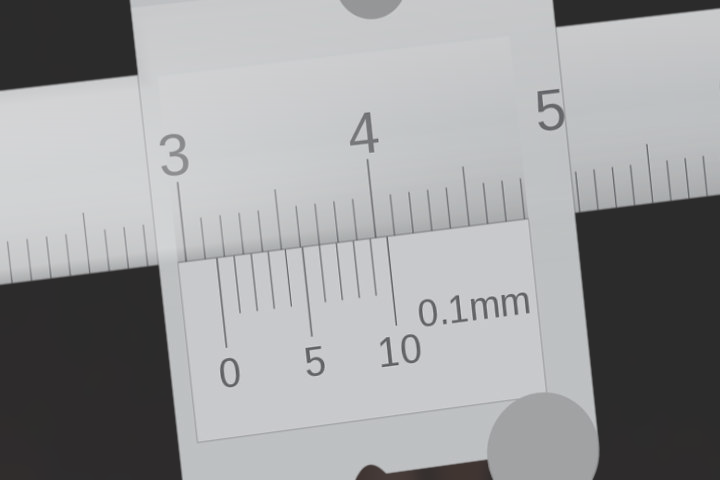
value=31.6 unit=mm
